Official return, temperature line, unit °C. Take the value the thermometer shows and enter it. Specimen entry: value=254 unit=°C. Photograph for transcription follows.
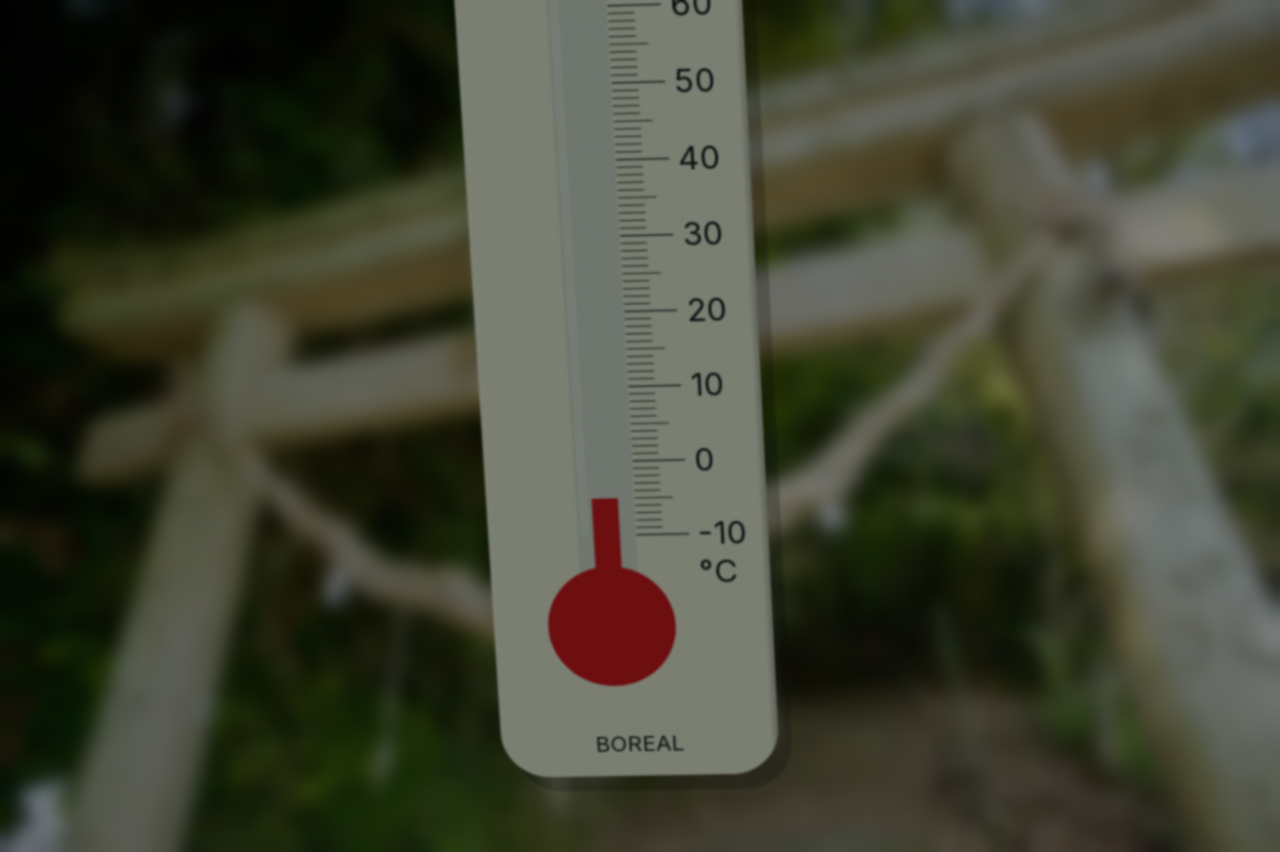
value=-5 unit=°C
